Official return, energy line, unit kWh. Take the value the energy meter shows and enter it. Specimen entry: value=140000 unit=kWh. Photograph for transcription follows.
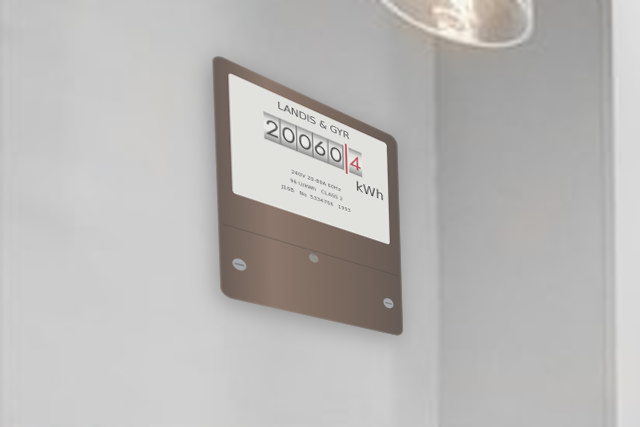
value=20060.4 unit=kWh
